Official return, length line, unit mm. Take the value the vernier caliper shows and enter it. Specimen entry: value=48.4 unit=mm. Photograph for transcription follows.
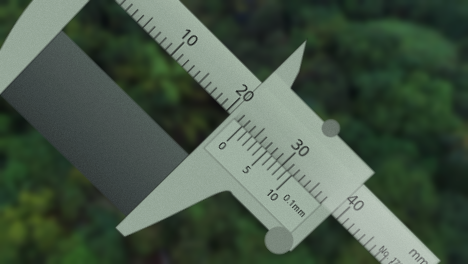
value=22.8 unit=mm
